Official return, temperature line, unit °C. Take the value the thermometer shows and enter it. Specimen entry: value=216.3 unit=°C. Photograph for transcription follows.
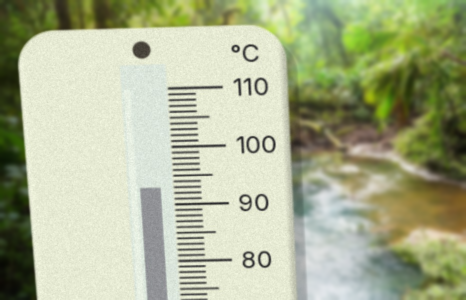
value=93 unit=°C
